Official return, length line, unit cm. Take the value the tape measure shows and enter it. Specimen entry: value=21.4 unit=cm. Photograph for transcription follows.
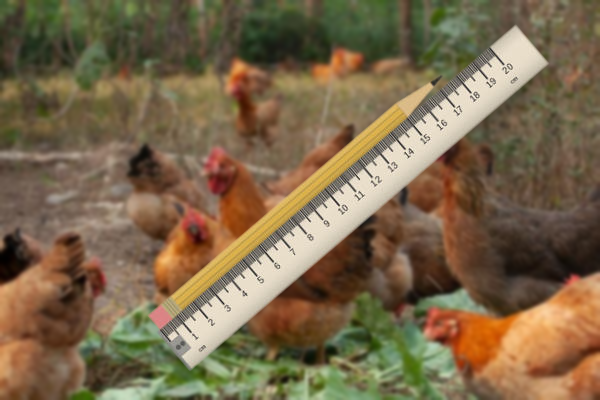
value=17.5 unit=cm
